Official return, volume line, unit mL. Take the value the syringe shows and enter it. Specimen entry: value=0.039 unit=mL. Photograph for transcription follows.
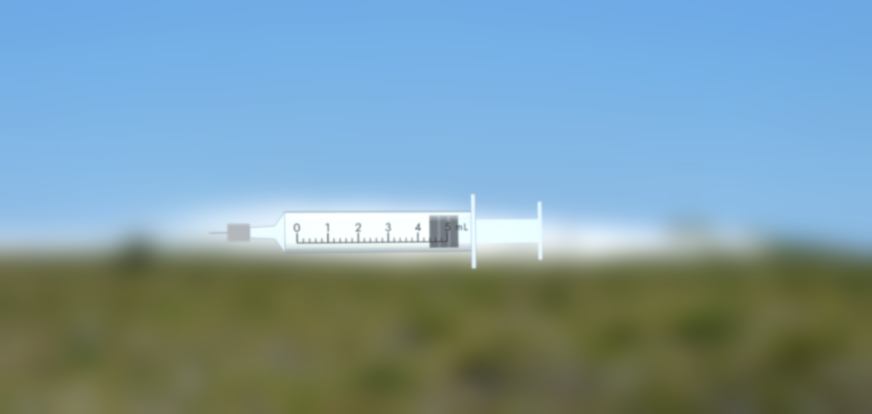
value=4.4 unit=mL
